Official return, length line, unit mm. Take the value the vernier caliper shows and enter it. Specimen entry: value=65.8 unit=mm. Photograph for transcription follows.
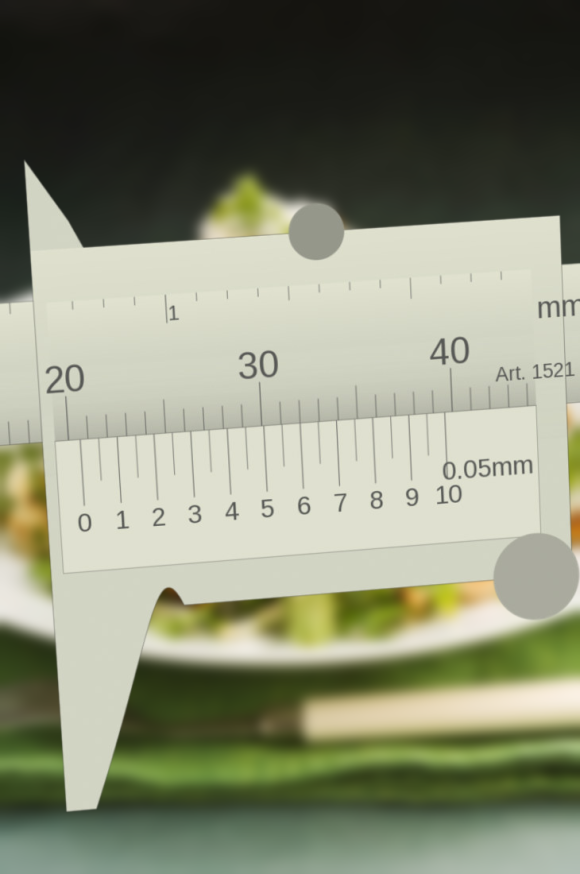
value=20.6 unit=mm
